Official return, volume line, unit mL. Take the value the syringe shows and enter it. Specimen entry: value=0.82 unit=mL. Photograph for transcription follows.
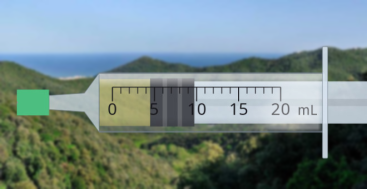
value=4.5 unit=mL
